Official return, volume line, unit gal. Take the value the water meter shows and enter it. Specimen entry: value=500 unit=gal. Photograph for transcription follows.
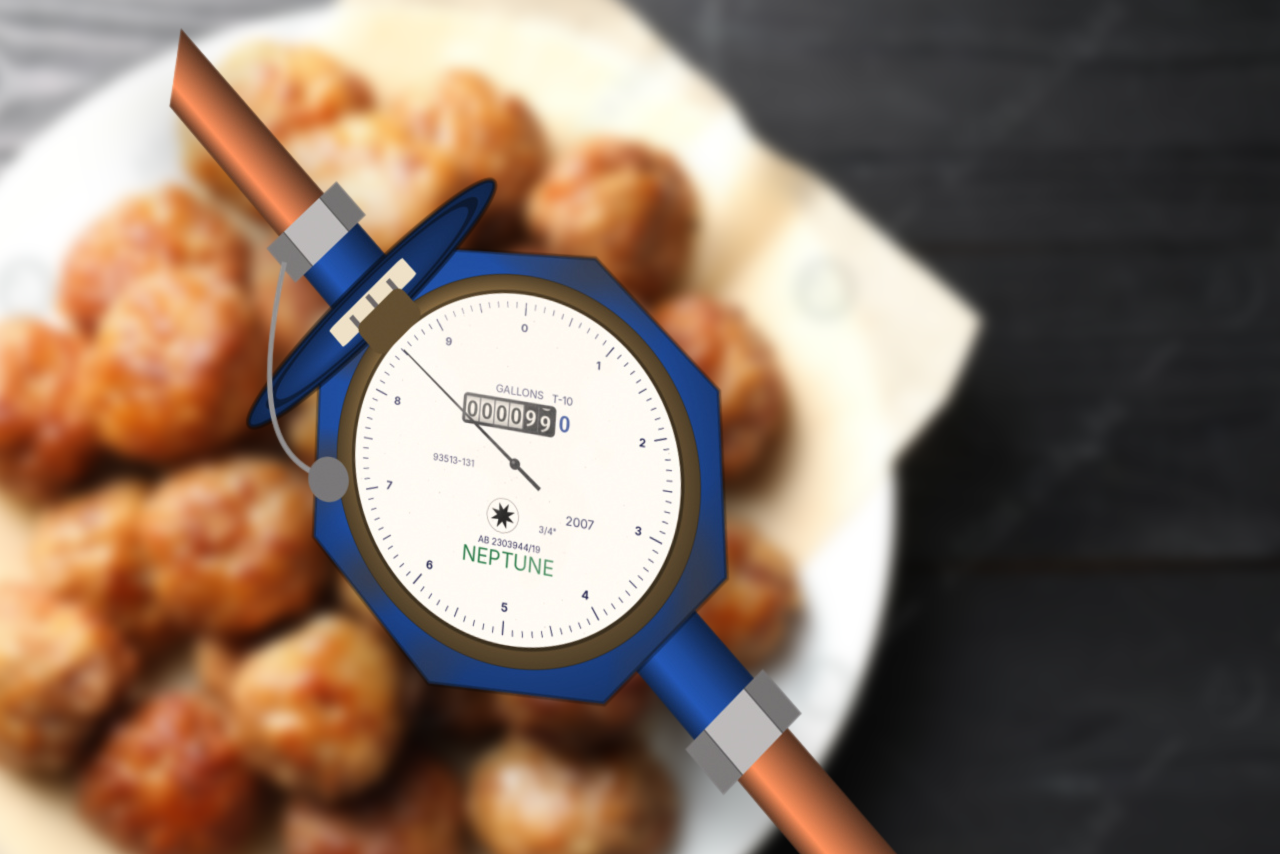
value=988.5 unit=gal
